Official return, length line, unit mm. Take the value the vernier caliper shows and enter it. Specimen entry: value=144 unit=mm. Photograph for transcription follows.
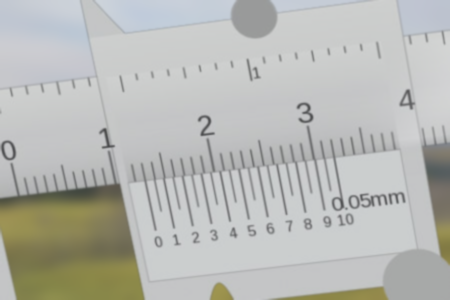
value=13.0 unit=mm
